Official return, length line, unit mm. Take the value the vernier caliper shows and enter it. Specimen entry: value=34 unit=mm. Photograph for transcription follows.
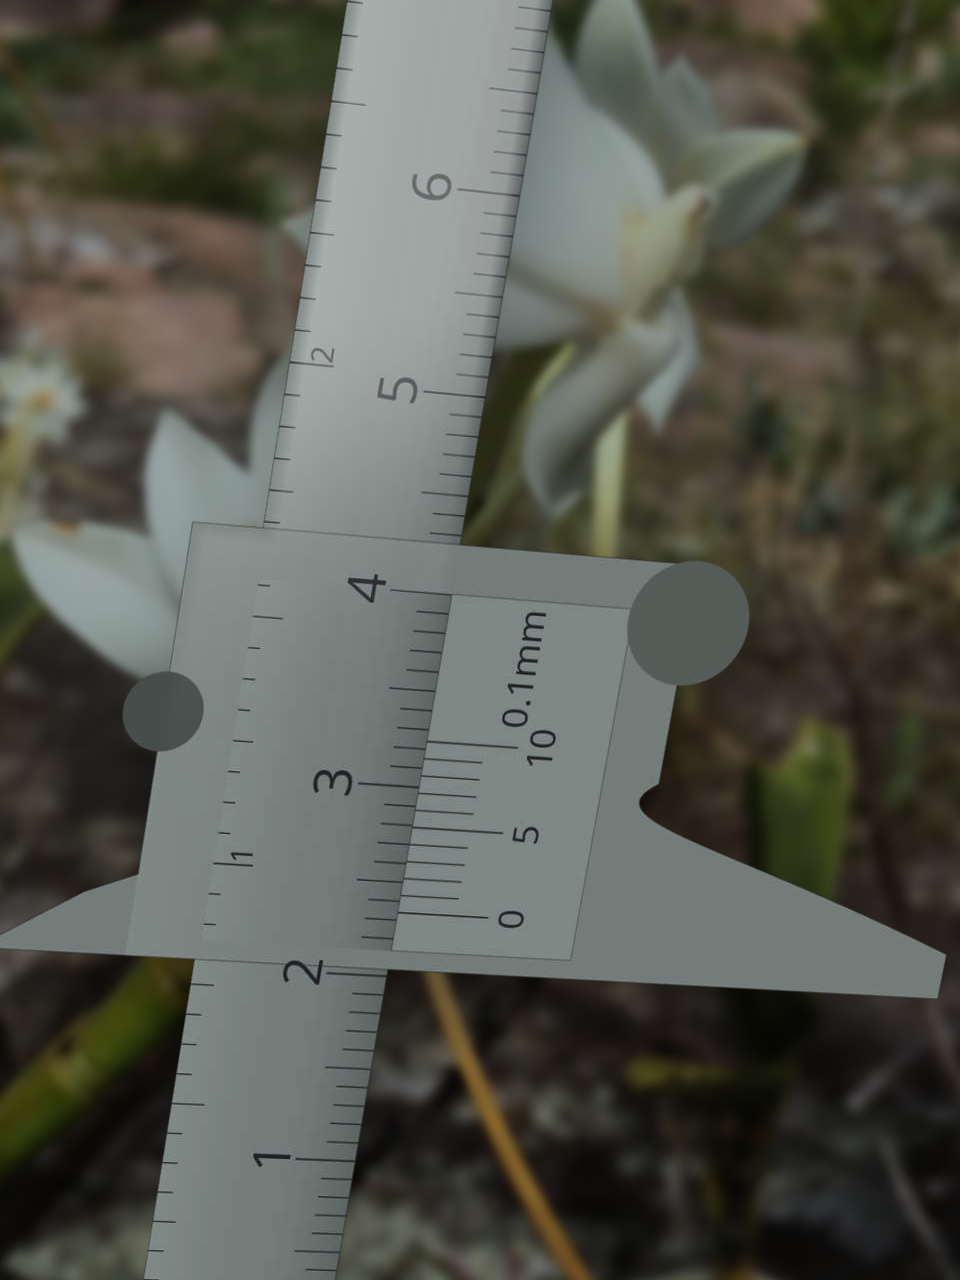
value=23.4 unit=mm
